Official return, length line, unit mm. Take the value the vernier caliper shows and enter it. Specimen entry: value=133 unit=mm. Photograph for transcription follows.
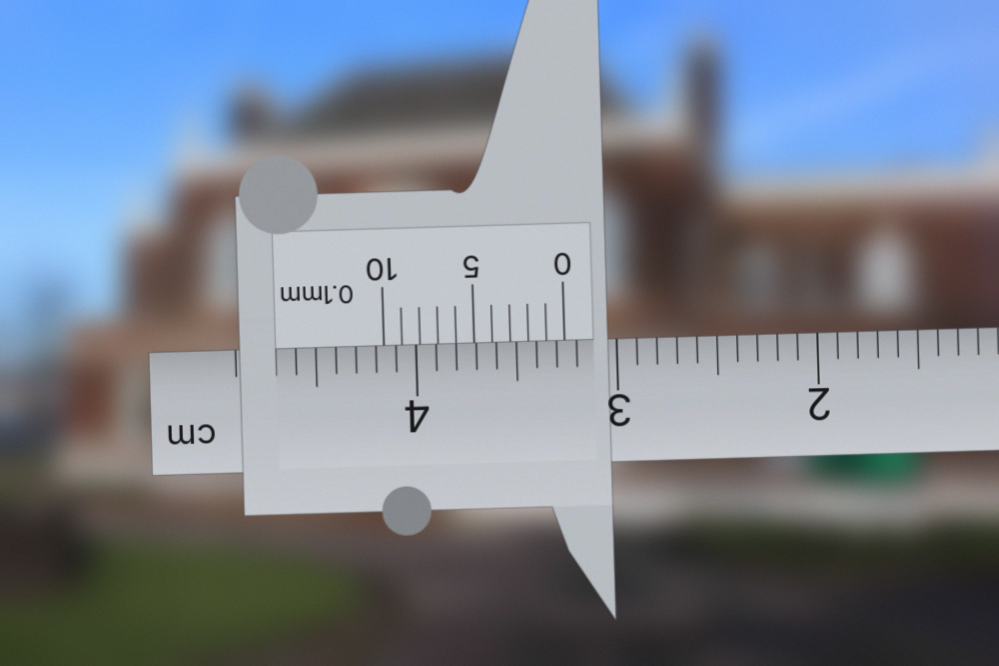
value=32.6 unit=mm
